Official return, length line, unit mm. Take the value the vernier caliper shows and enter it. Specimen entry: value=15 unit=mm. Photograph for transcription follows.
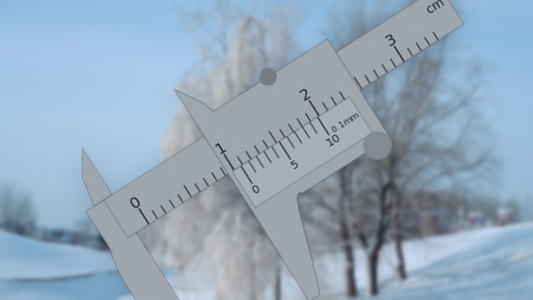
value=10.8 unit=mm
